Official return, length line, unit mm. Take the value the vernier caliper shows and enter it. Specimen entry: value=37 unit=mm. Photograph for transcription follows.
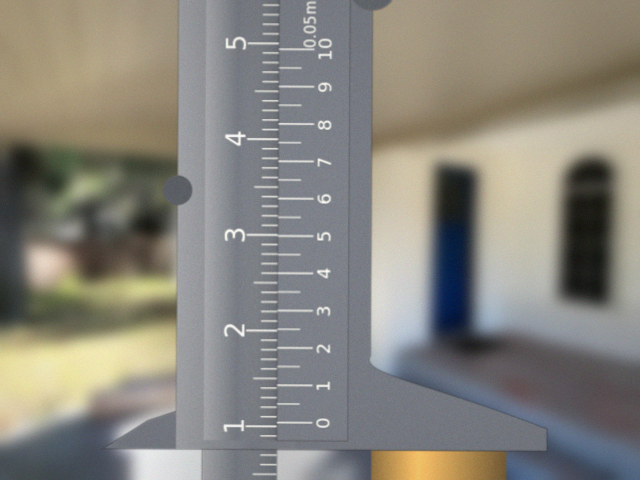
value=10.4 unit=mm
